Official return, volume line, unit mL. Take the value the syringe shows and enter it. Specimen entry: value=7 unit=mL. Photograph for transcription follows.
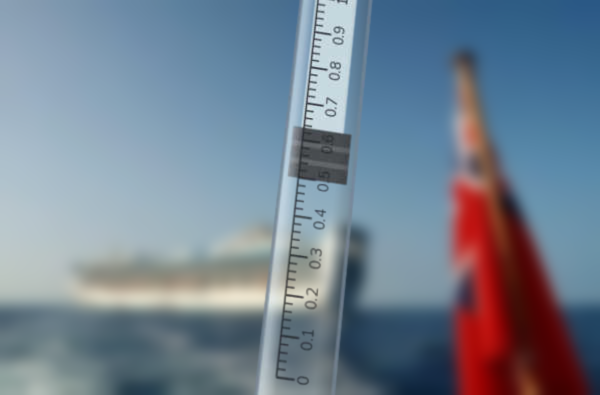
value=0.5 unit=mL
